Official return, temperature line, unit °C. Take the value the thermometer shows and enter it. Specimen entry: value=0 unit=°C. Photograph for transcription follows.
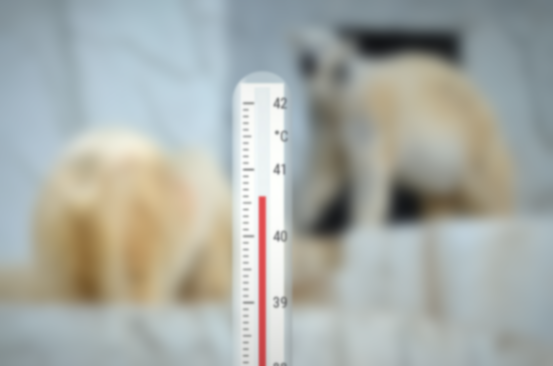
value=40.6 unit=°C
